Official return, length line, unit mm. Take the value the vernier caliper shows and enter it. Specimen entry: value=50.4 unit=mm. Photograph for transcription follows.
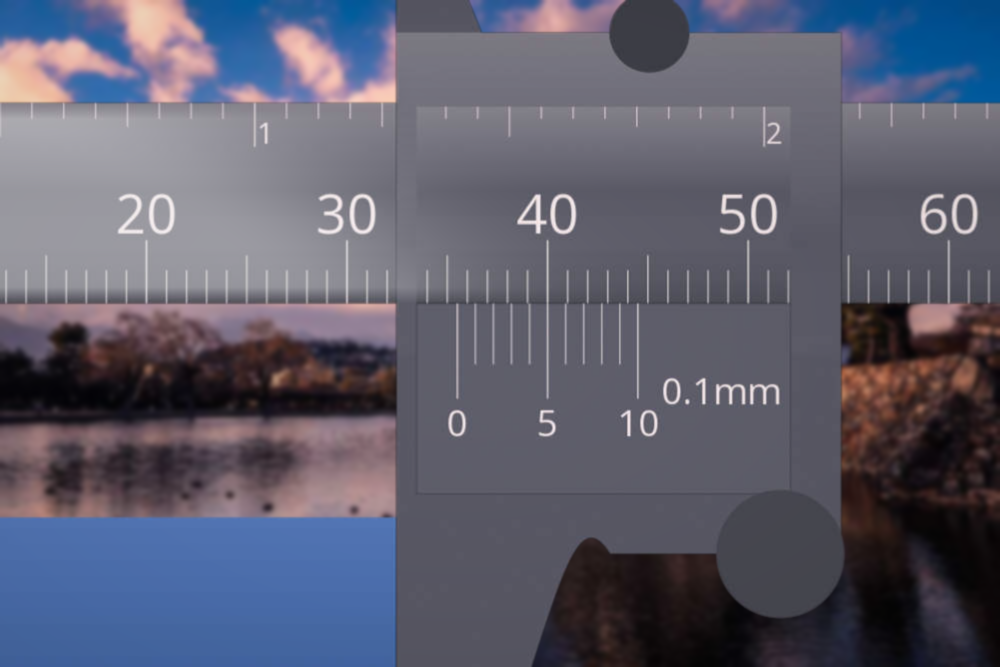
value=35.5 unit=mm
